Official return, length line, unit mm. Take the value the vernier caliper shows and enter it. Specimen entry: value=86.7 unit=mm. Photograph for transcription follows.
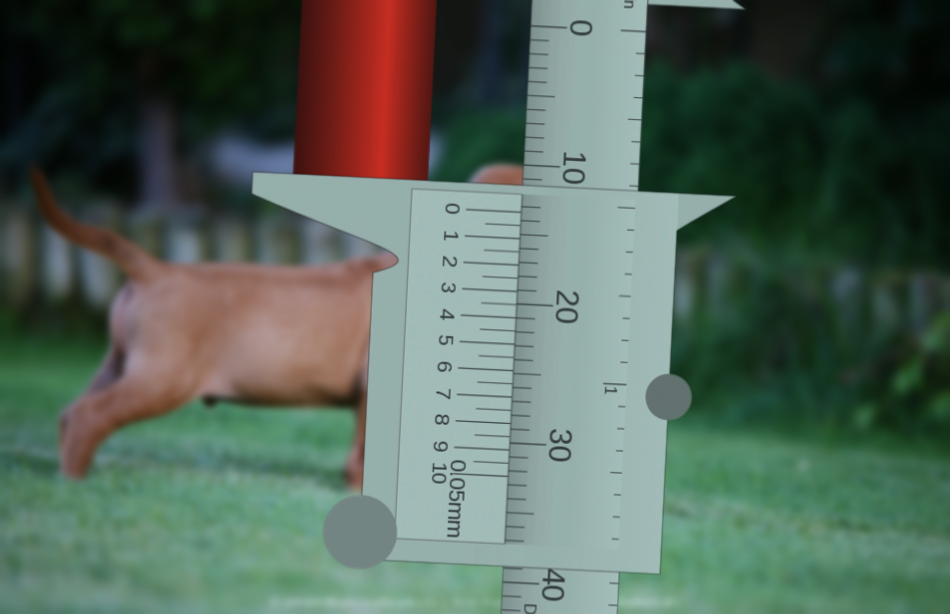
value=13.4 unit=mm
